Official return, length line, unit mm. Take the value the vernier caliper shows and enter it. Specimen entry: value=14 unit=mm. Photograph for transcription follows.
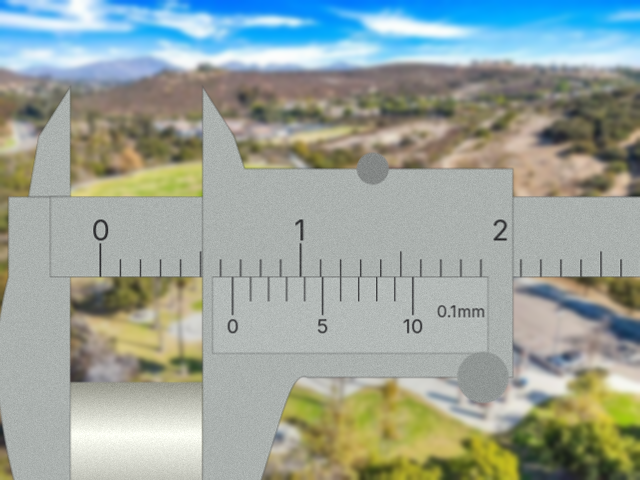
value=6.6 unit=mm
